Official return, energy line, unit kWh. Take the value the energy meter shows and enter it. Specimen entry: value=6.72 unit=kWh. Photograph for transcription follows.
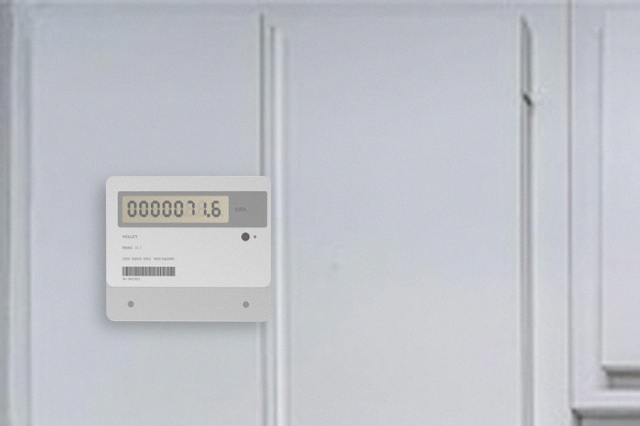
value=71.6 unit=kWh
